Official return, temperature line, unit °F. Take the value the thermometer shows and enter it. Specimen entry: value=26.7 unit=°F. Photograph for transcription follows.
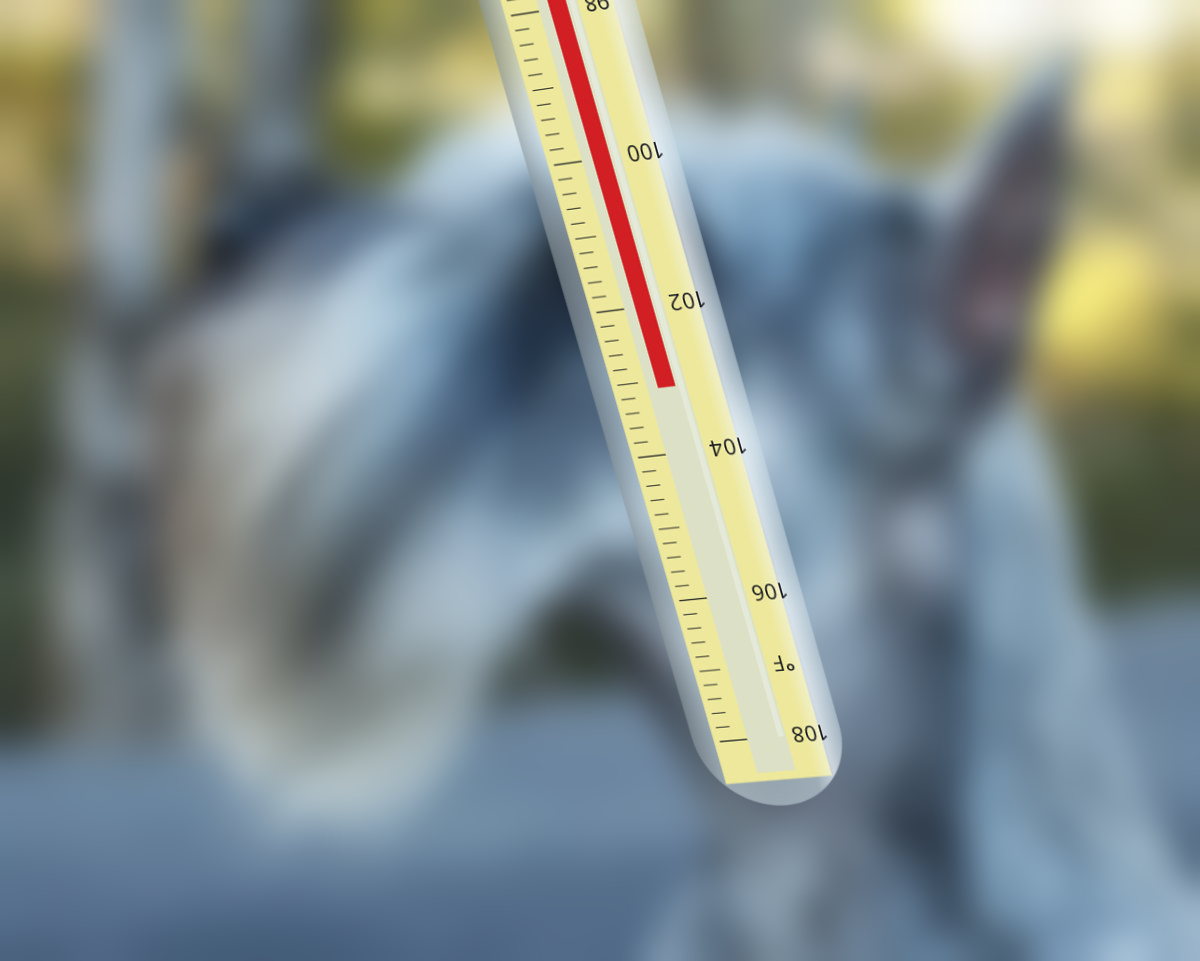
value=103.1 unit=°F
